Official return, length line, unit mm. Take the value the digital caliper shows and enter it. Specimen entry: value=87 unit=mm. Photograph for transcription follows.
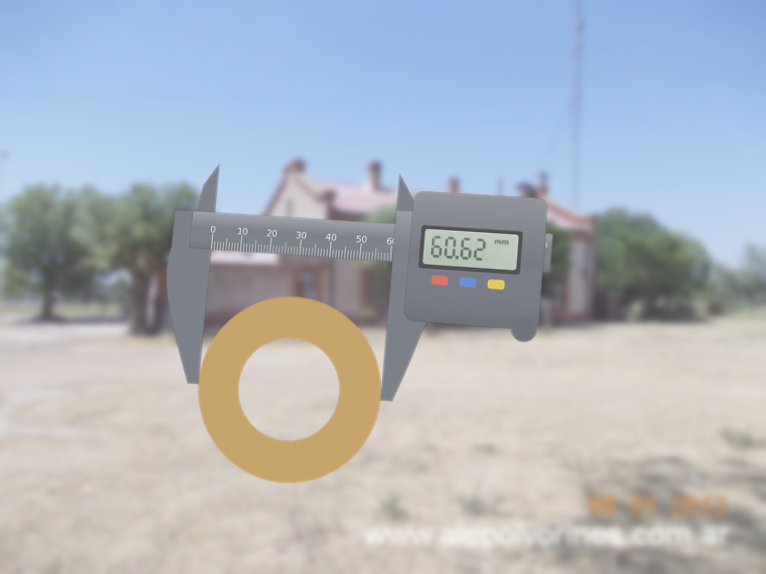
value=60.62 unit=mm
